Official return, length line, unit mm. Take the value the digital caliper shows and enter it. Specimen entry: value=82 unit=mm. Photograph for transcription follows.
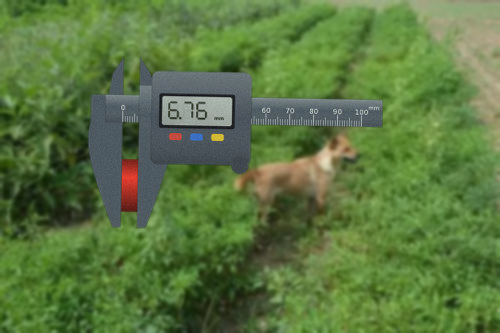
value=6.76 unit=mm
